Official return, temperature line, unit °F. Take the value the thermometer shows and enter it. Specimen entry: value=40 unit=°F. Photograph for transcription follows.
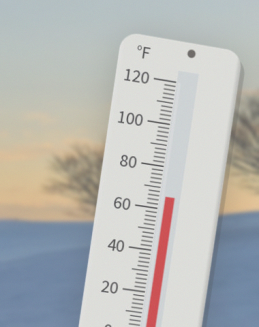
value=66 unit=°F
